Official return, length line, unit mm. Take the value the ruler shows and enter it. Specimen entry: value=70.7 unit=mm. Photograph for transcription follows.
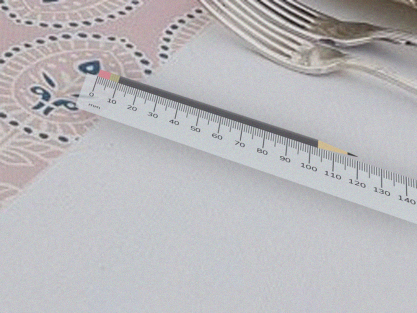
value=120 unit=mm
